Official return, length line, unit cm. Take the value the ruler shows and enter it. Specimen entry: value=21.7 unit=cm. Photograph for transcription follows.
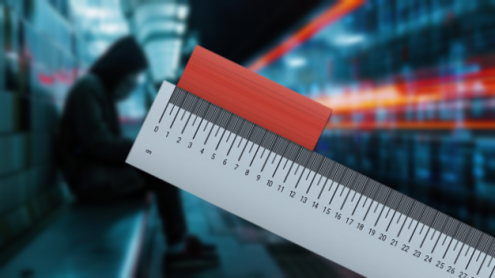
value=12 unit=cm
